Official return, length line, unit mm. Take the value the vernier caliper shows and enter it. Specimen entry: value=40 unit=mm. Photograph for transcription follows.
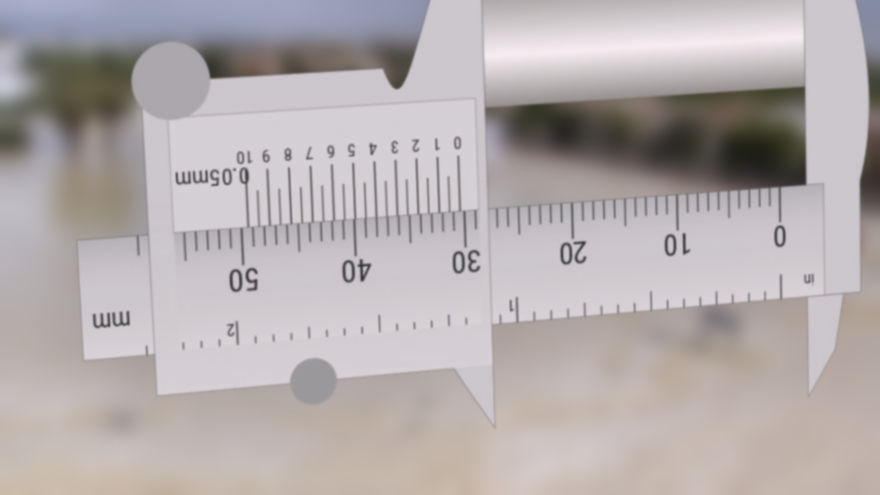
value=30.4 unit=mm
